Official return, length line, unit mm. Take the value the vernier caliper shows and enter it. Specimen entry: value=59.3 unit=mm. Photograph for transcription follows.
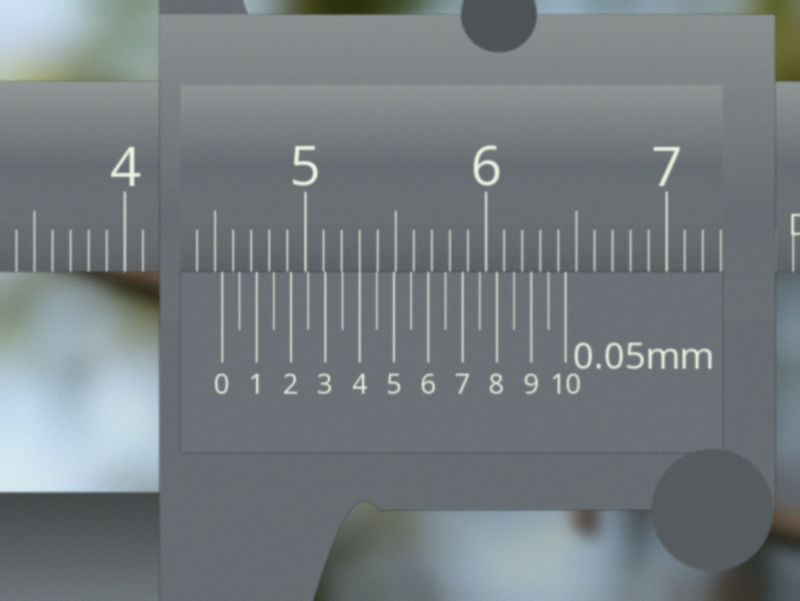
value=45.4 unit=mm
